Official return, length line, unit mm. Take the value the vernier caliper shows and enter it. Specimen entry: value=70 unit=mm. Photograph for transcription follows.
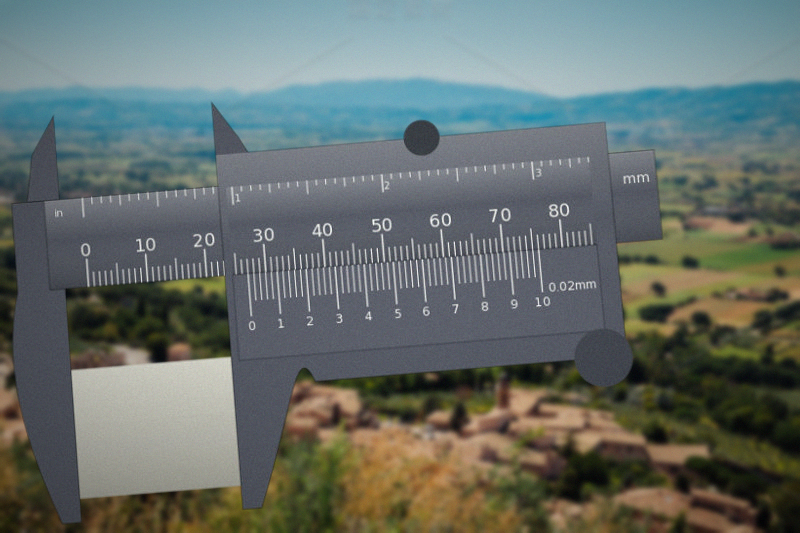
value=27.0 unit=mm
